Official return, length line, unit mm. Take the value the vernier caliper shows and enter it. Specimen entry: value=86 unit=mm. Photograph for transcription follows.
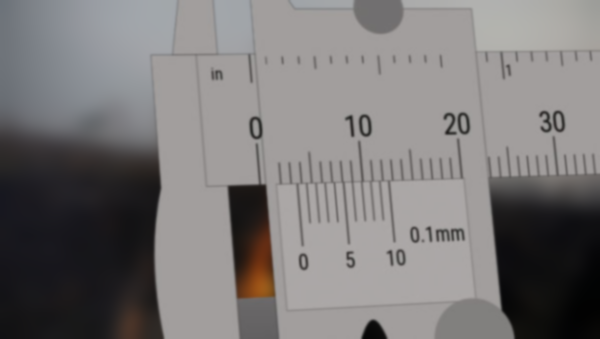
value=3.6 unit=mm
